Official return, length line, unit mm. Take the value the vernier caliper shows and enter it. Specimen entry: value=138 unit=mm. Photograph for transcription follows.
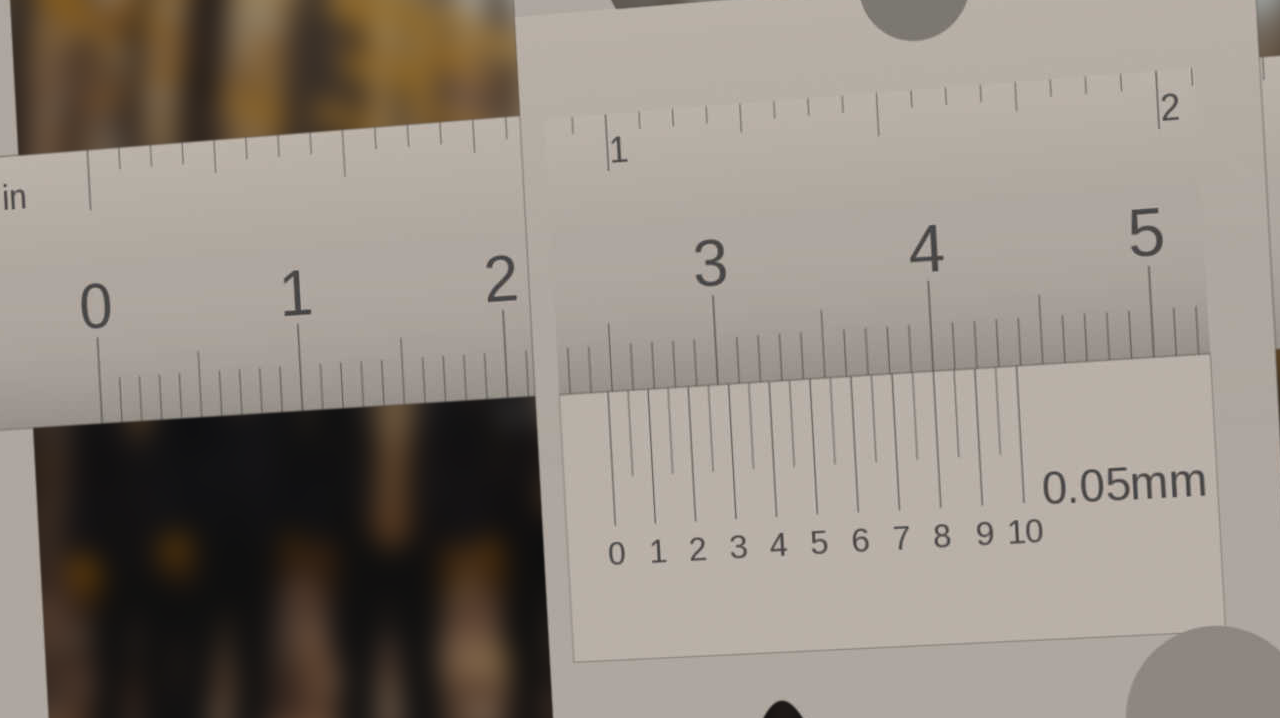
value=24.8 unit=mm
